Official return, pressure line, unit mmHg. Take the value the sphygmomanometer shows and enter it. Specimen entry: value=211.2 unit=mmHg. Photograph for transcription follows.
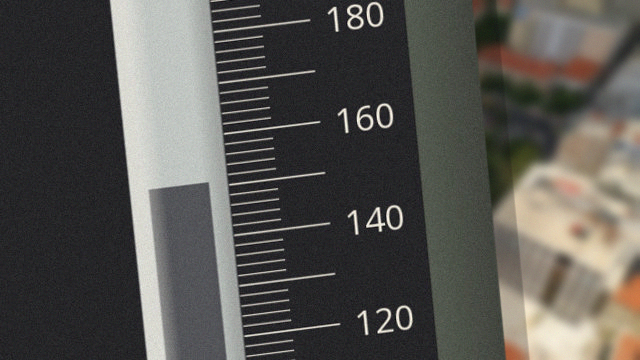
value=151 unit=mmHg
